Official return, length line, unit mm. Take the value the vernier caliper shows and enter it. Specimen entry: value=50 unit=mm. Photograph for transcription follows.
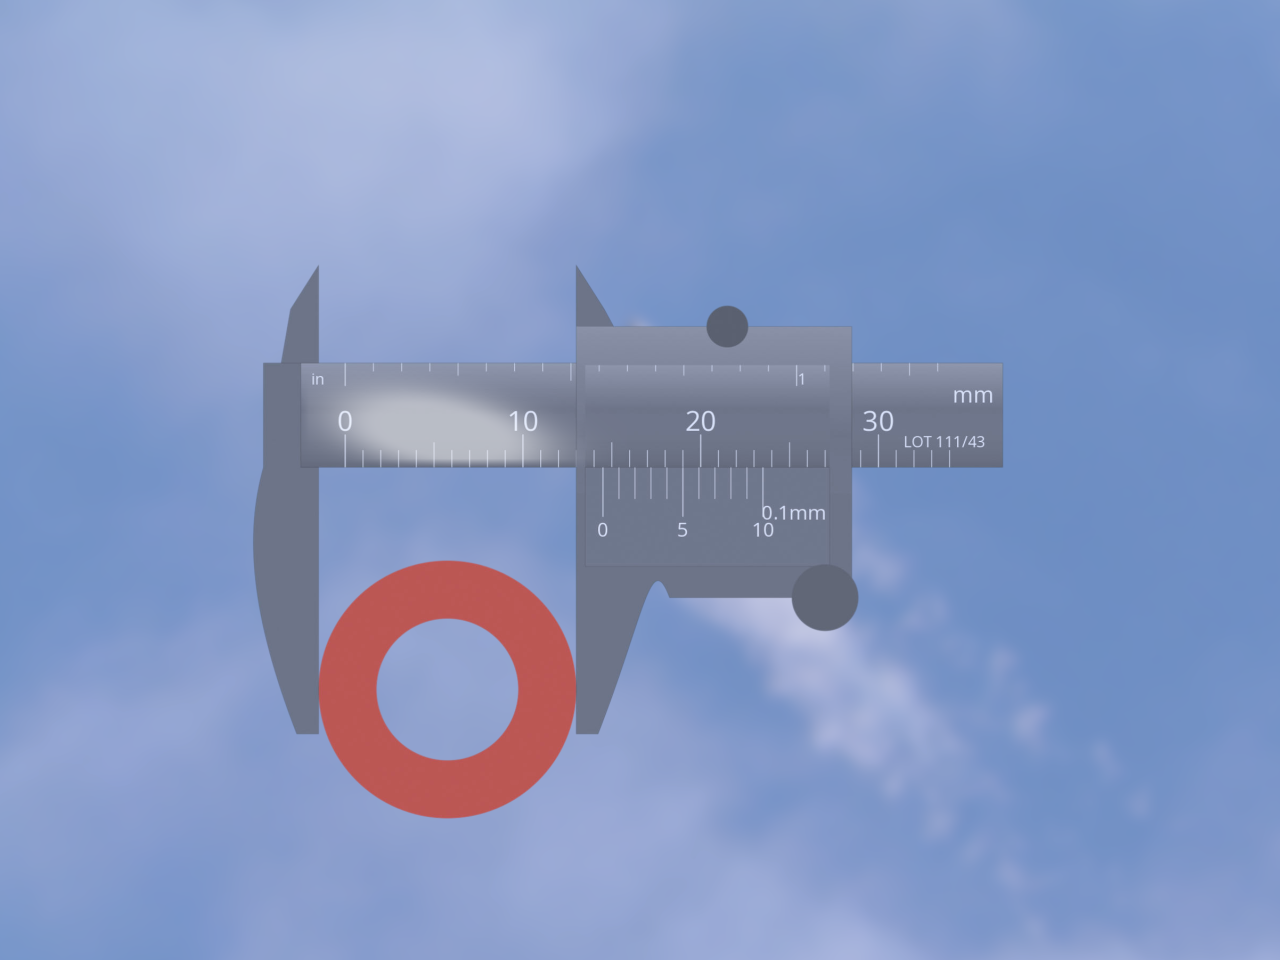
value=14.5 unit=mm
